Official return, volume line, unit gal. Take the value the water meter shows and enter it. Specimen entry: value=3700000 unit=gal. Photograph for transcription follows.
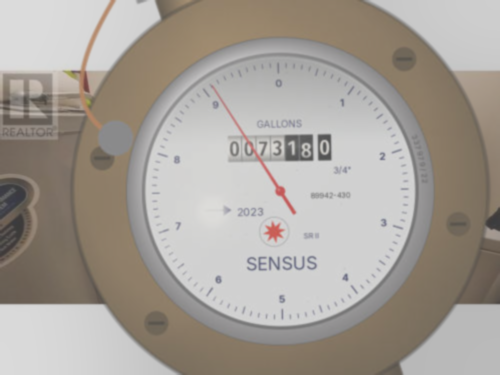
value=73179.1 unit=gal
